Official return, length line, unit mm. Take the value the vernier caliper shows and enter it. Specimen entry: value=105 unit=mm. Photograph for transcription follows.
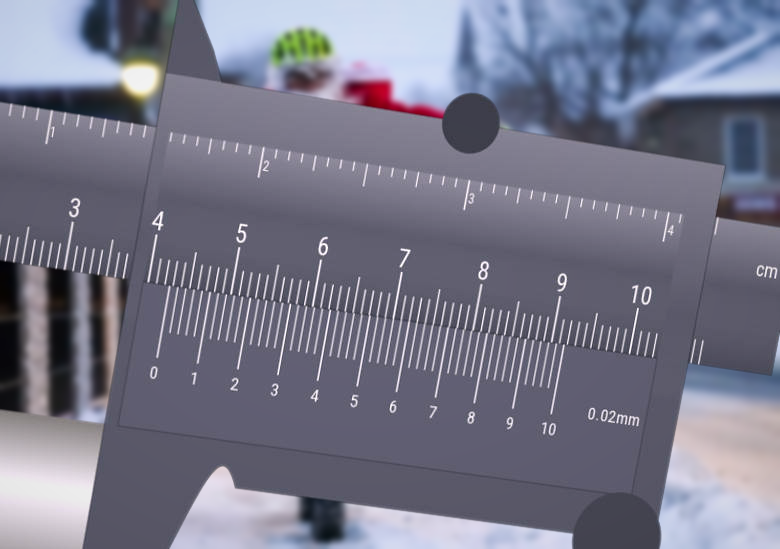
value=42.6 unit=mm
